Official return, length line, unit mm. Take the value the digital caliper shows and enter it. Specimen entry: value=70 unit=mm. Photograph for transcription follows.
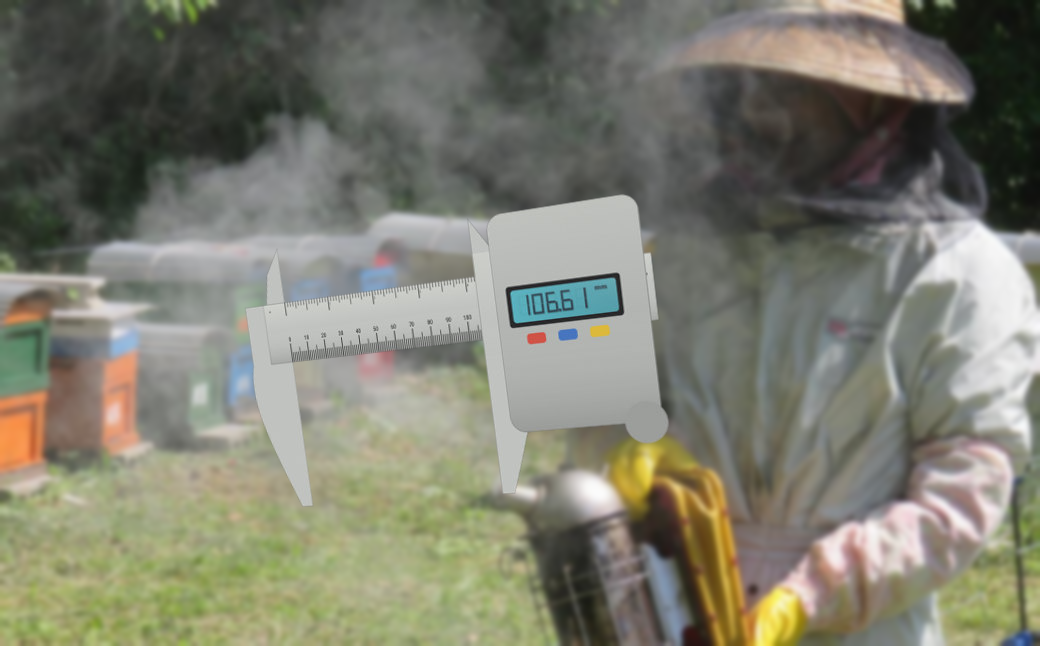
value=106.61 unit=mm
